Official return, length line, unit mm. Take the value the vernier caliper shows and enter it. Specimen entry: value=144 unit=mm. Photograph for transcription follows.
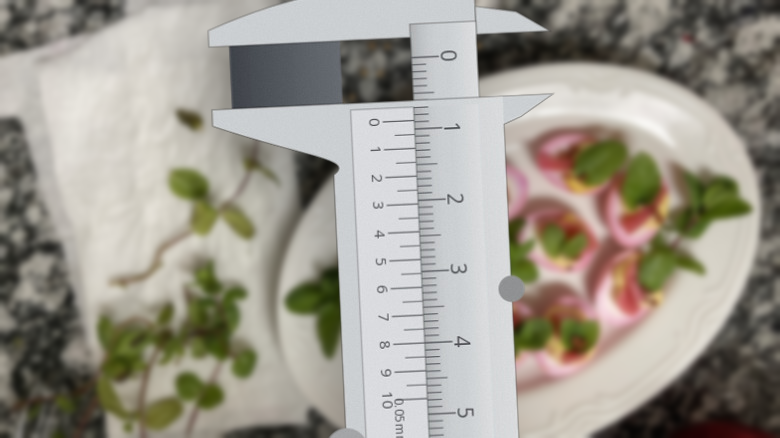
value=8.8 unit=mm
